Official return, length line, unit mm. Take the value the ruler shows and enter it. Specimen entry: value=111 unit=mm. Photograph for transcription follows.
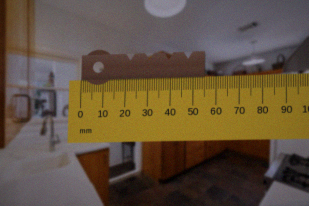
value=55 unit=mm
